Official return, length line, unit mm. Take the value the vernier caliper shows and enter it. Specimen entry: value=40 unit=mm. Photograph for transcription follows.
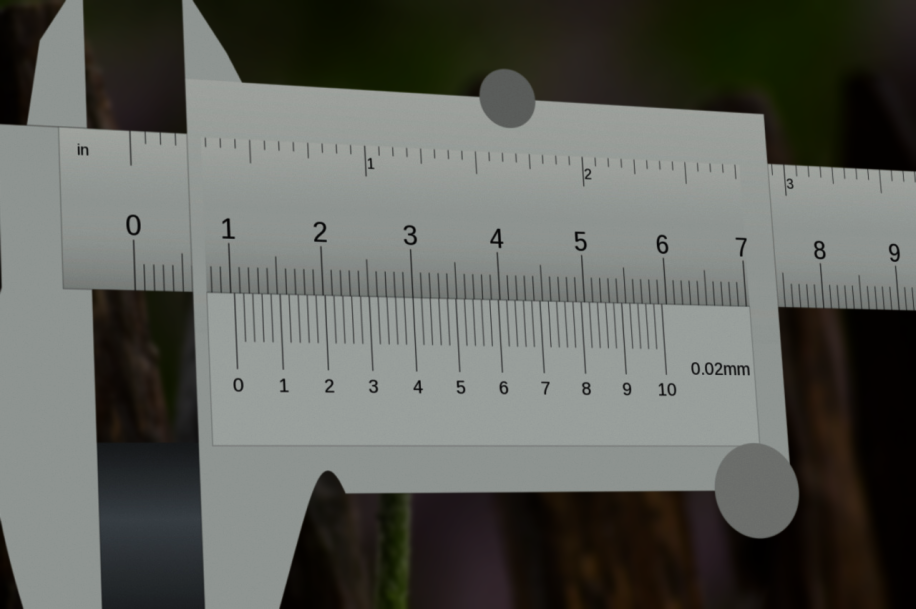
value=10.4 unit=mm
